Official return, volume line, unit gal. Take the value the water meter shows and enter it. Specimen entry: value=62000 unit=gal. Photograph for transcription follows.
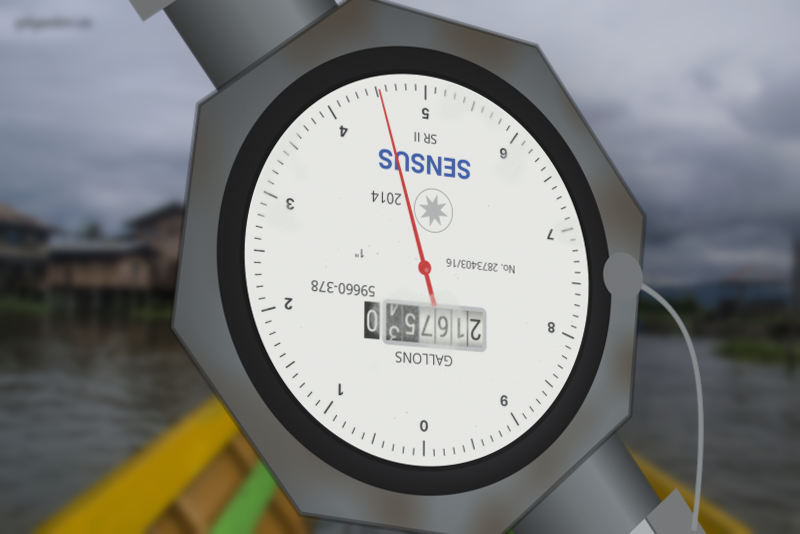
value=2167534.5 unit=gal
